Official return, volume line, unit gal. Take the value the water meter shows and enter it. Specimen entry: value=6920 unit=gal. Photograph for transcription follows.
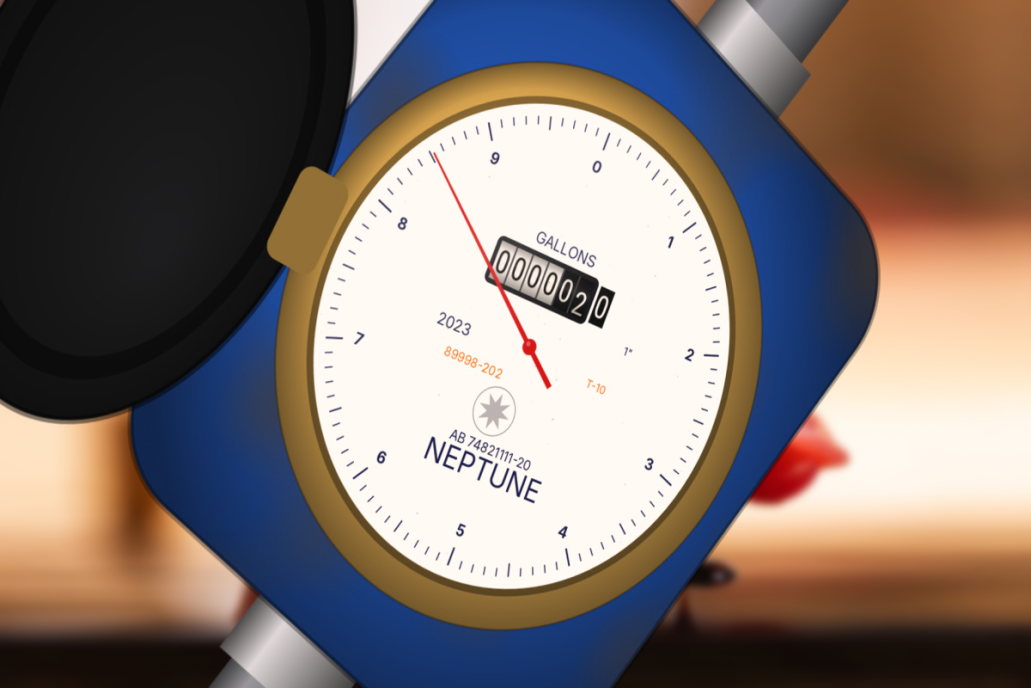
value=18.5 unit=gal
